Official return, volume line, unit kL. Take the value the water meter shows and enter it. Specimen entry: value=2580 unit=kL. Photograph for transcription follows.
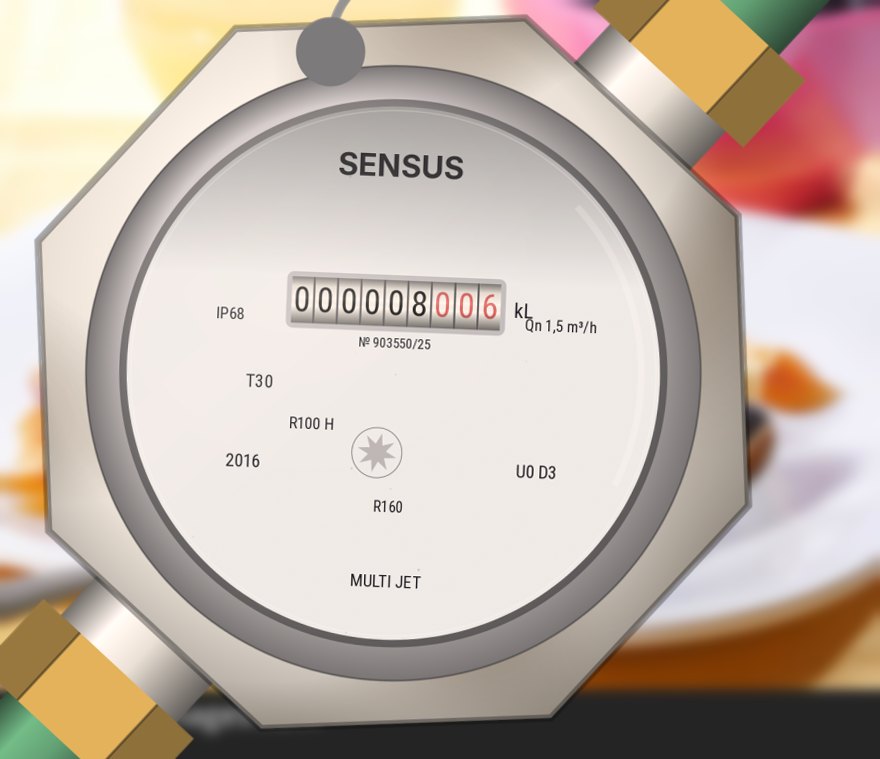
value=8.006 unit=kL
